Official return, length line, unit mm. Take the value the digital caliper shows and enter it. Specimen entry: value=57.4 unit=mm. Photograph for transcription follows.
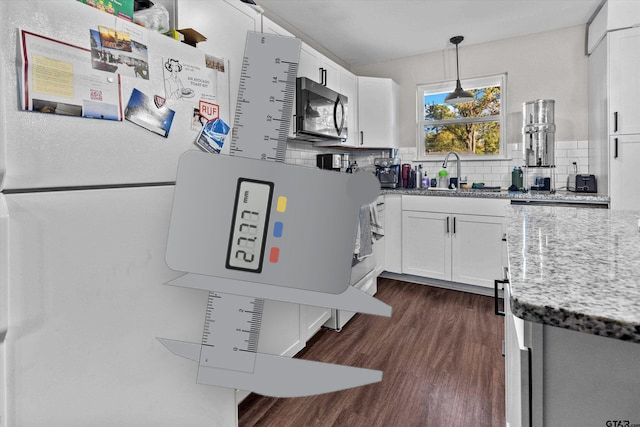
value=27.77 unit=mm
